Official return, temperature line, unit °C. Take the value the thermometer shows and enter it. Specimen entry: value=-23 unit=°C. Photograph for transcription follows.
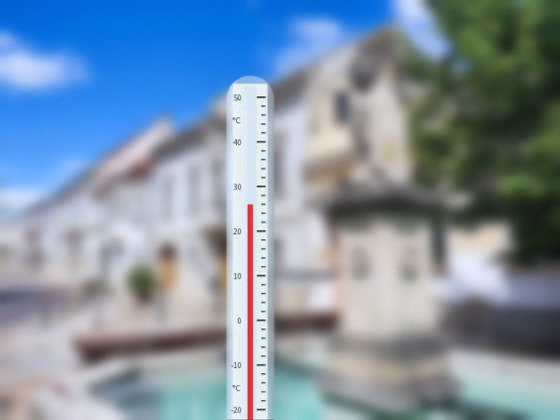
value=26 unit=°C
